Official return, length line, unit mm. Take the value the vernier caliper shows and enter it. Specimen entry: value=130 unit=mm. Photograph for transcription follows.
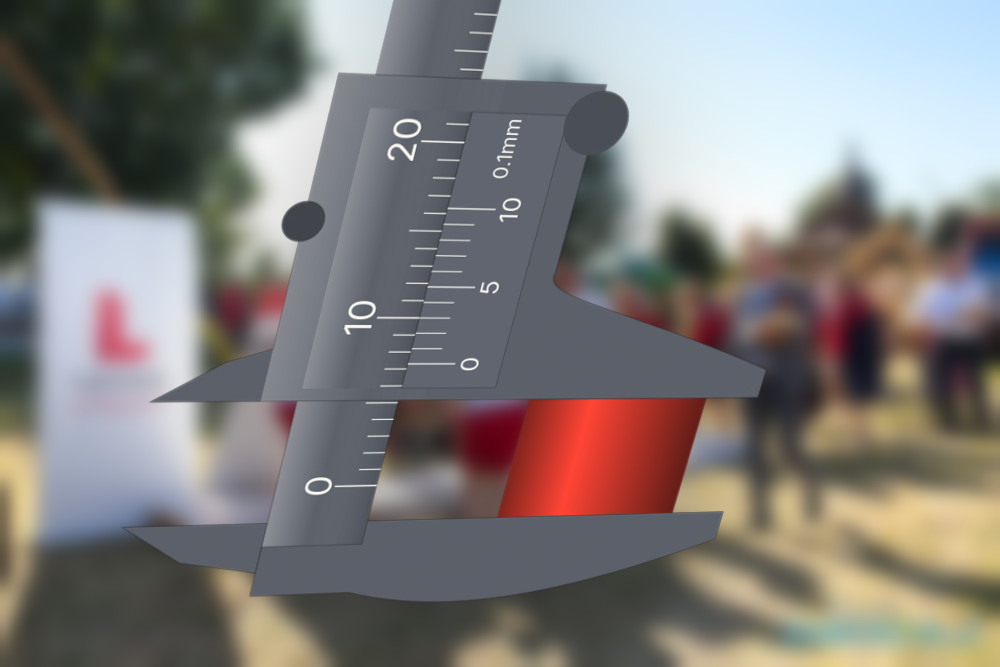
value=7.3 unit=mm
